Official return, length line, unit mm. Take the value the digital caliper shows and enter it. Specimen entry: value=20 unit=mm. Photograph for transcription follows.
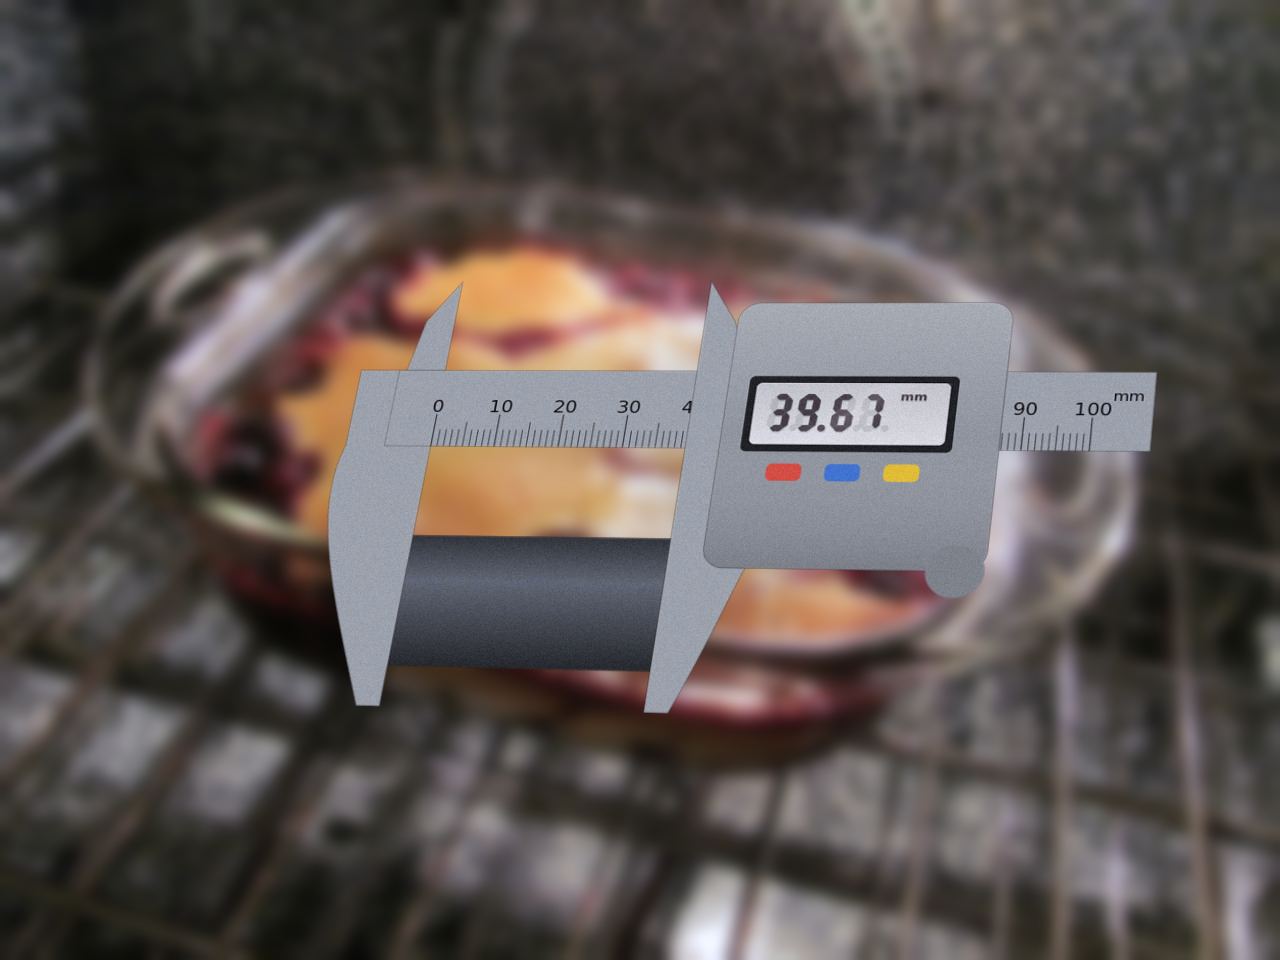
value=39.67 unit=mm
